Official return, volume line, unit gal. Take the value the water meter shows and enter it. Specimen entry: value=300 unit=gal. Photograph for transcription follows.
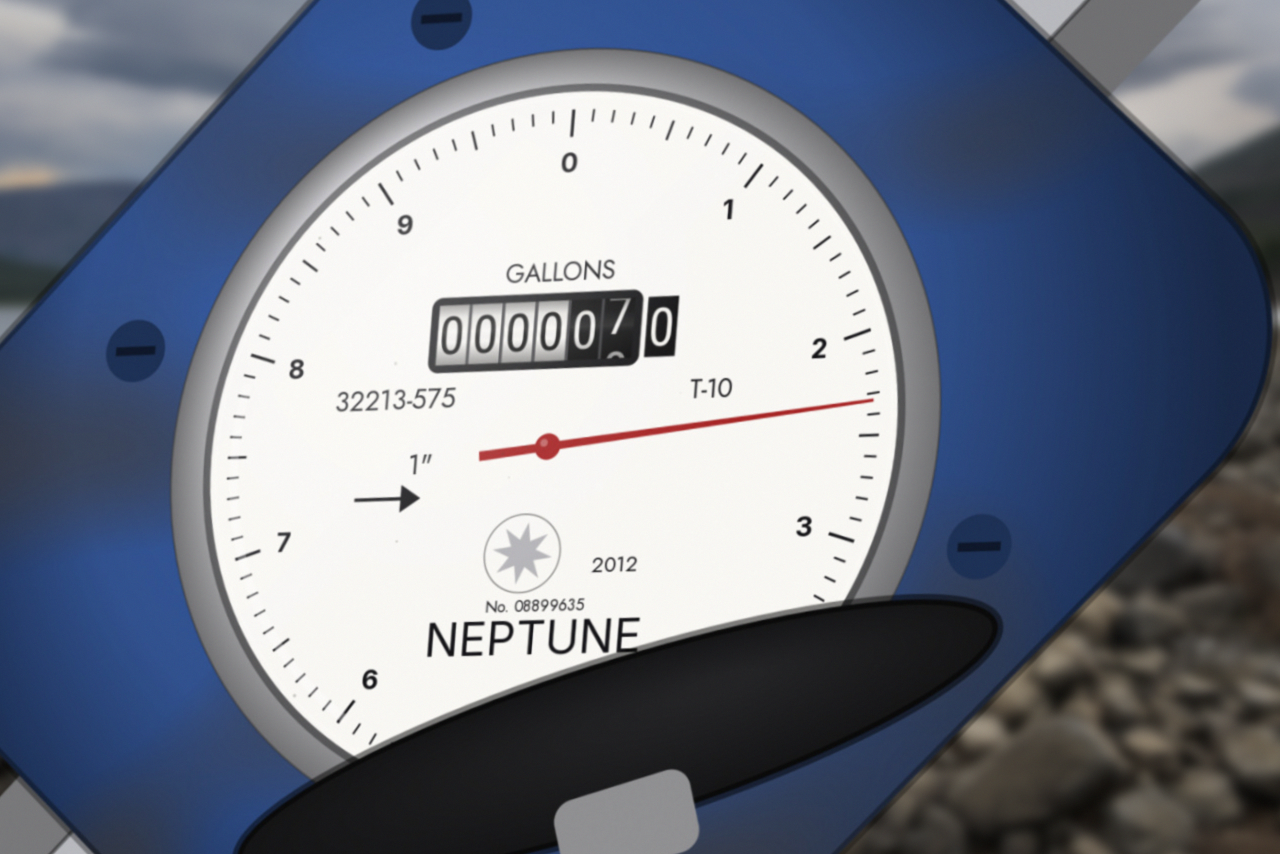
value=72.3 unit=gal
